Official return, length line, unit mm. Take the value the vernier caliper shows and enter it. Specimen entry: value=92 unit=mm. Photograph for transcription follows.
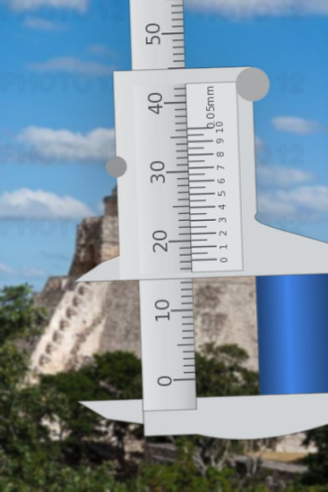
value=17.2 unit=mm
